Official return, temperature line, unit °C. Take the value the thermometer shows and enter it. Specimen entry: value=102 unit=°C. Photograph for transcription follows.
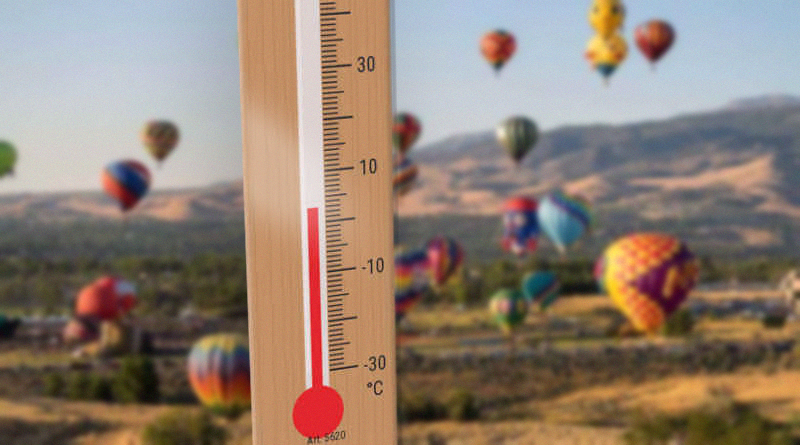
value=3 unit=°C
